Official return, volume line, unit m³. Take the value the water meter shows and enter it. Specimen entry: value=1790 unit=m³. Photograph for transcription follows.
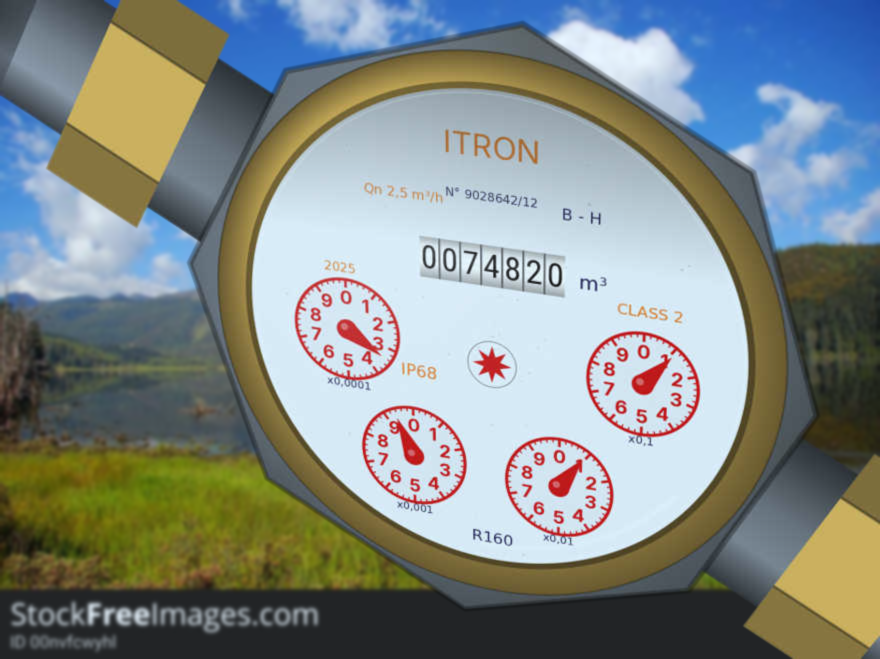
value=74820.1093 unit=m³
